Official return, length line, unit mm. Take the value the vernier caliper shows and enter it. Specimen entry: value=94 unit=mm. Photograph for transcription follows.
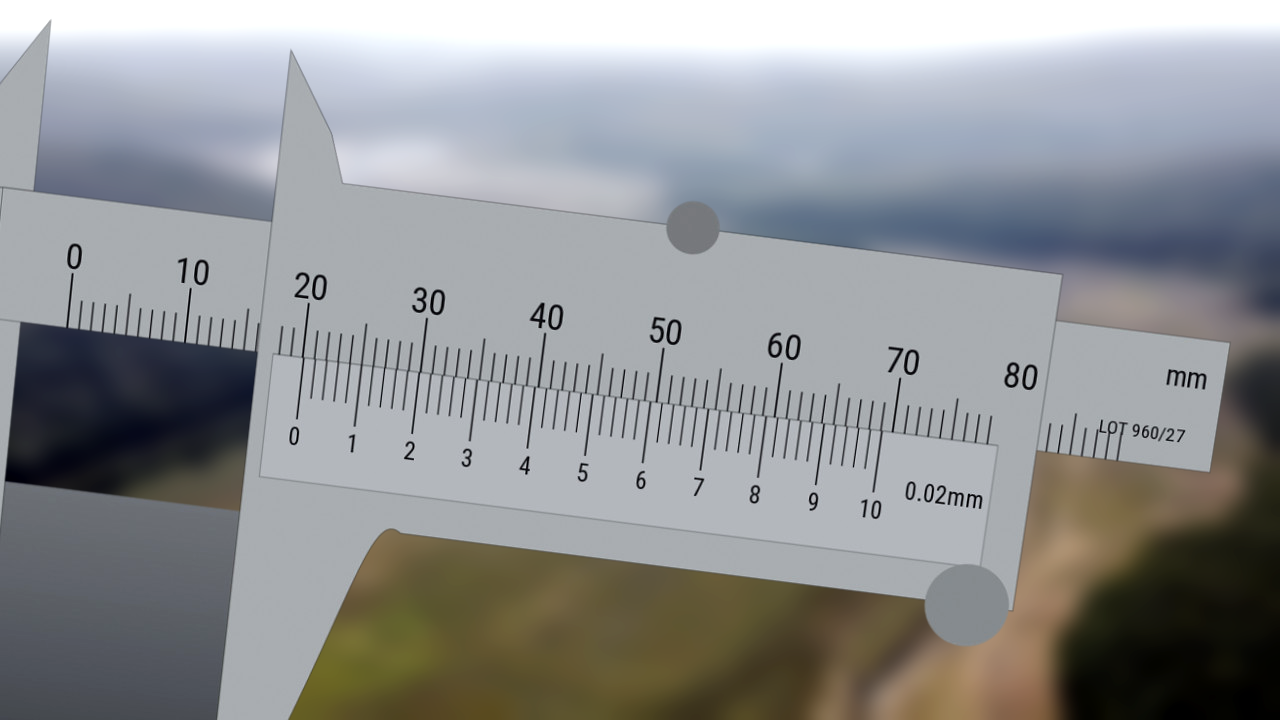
value=20.1 unit=mm
